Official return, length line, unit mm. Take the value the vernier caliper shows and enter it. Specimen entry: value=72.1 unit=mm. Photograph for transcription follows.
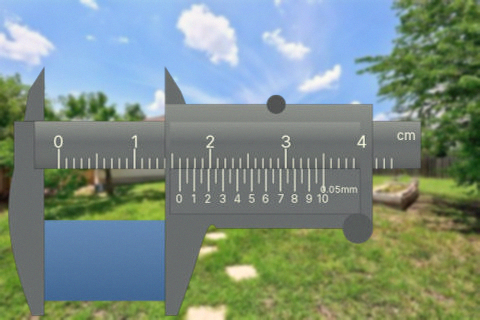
value=16.0 unit=mm
